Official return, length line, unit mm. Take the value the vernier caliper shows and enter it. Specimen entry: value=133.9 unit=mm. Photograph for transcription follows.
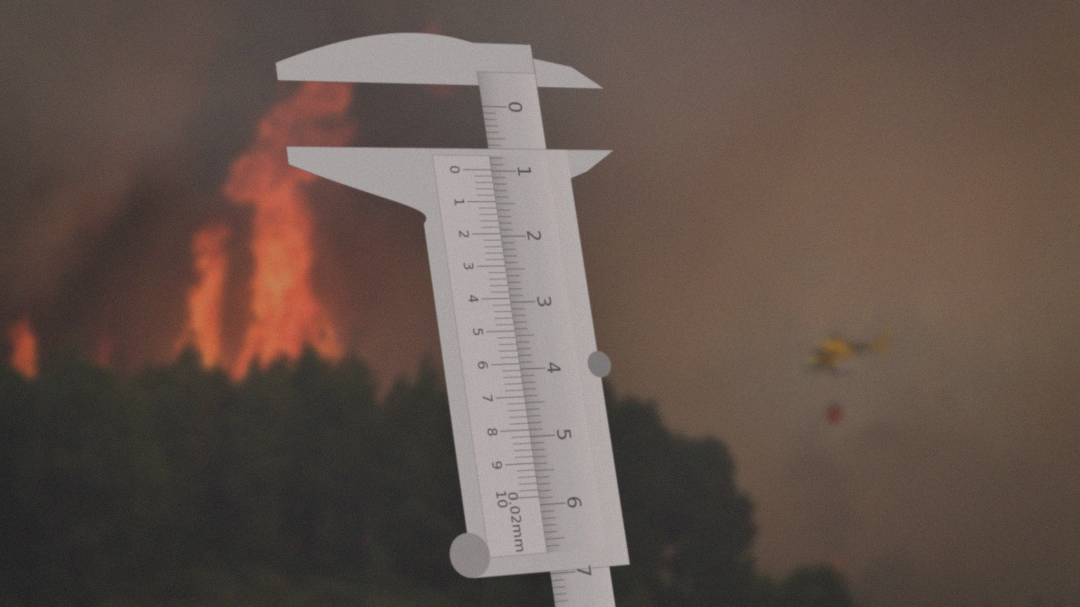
value=9.8 unit=mm
